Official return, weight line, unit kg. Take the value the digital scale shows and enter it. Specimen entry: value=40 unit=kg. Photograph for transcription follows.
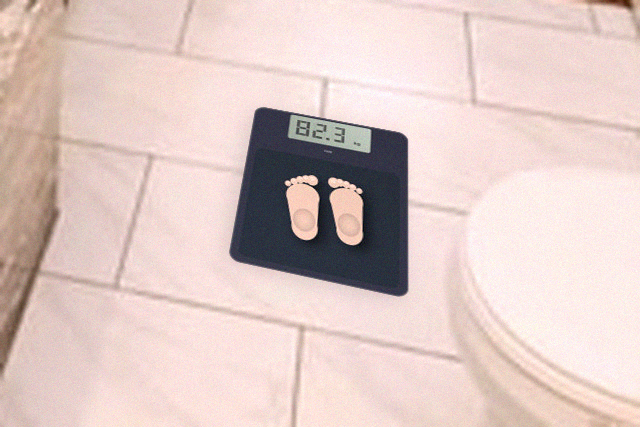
value=82.3 unit=kg
